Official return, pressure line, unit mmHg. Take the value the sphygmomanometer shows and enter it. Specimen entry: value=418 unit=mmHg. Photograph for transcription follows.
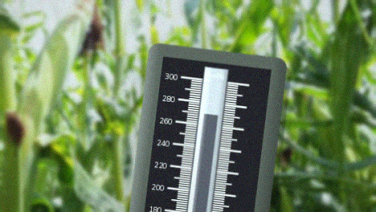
value=270 unit=mmHg
